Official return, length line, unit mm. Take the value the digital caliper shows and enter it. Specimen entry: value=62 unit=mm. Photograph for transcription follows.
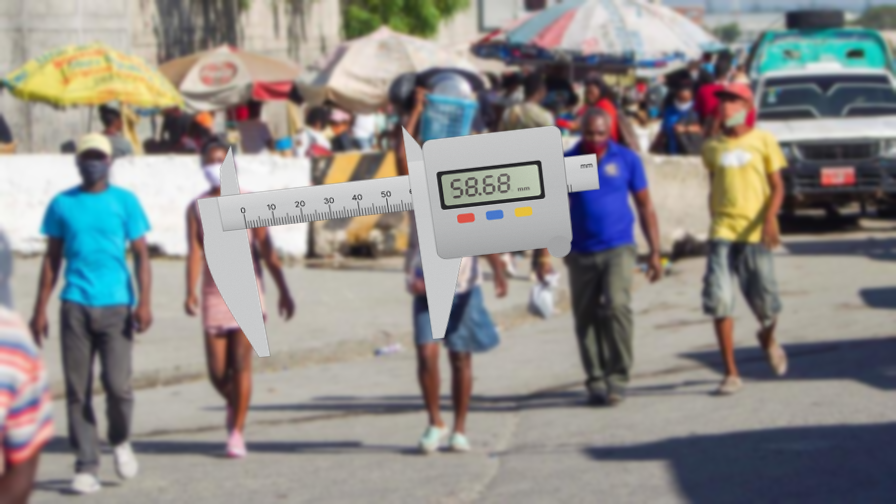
value=58.68 unit=mm
